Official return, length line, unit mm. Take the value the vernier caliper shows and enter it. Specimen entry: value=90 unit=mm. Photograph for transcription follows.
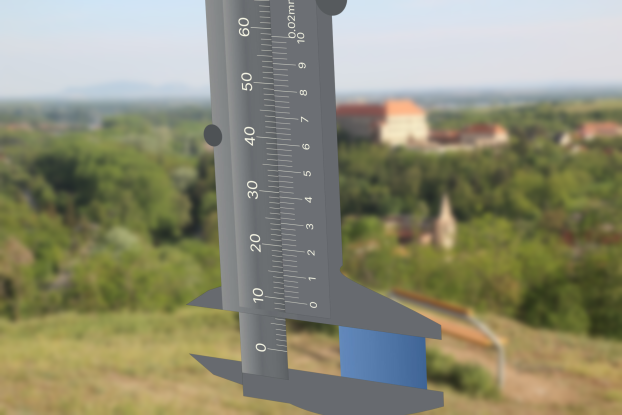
value=9.6 unit=mm
